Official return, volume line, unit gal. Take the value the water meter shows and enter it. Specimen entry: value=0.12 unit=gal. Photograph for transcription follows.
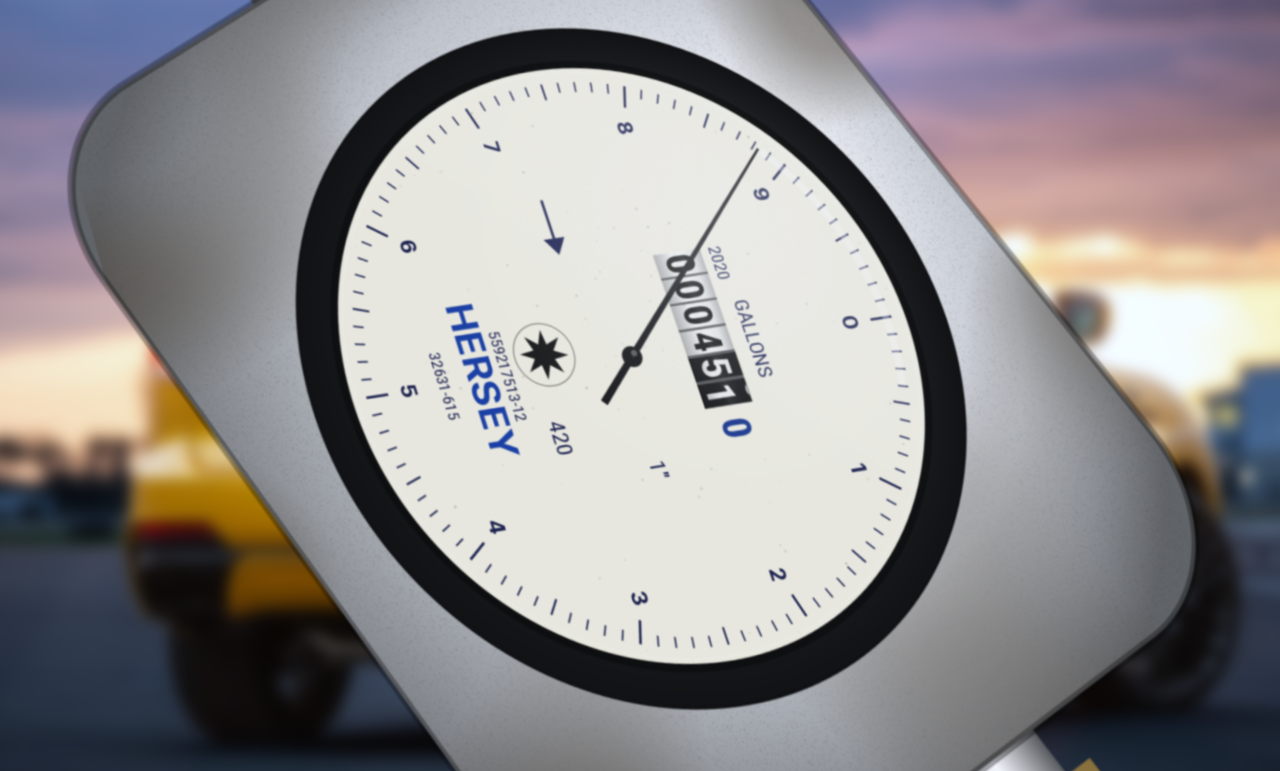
value=4508.8 unit=gal
